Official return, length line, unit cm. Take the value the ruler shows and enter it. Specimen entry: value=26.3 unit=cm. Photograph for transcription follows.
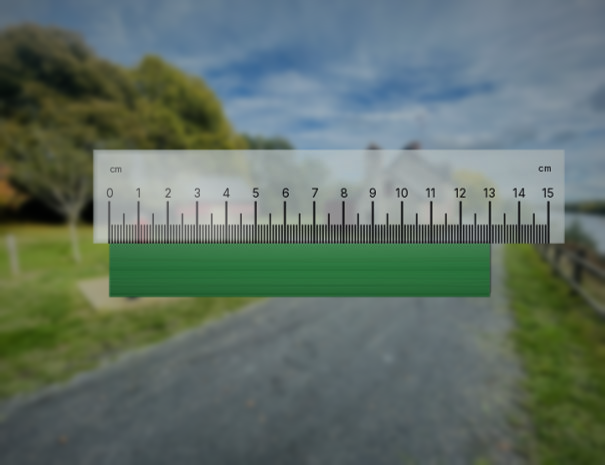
value=13 unit=cm
